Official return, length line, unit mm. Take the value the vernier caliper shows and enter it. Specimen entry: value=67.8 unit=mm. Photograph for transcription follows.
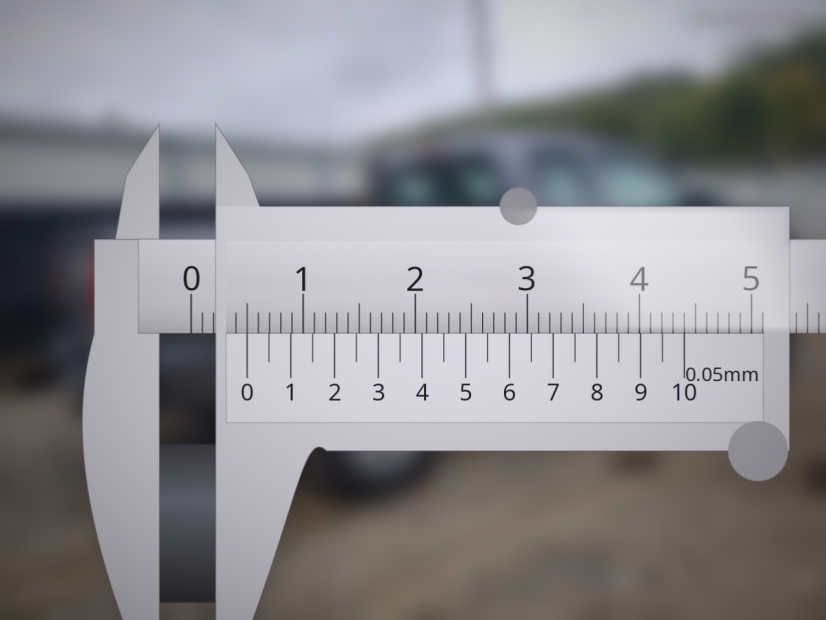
value=5.0 unit=mm
